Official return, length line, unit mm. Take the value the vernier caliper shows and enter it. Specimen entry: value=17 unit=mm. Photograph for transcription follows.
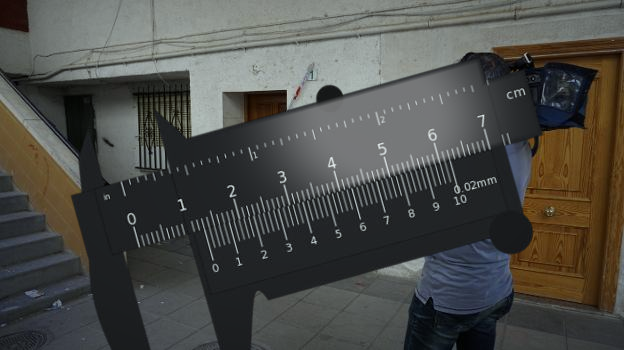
value=13.0 unit=mm
